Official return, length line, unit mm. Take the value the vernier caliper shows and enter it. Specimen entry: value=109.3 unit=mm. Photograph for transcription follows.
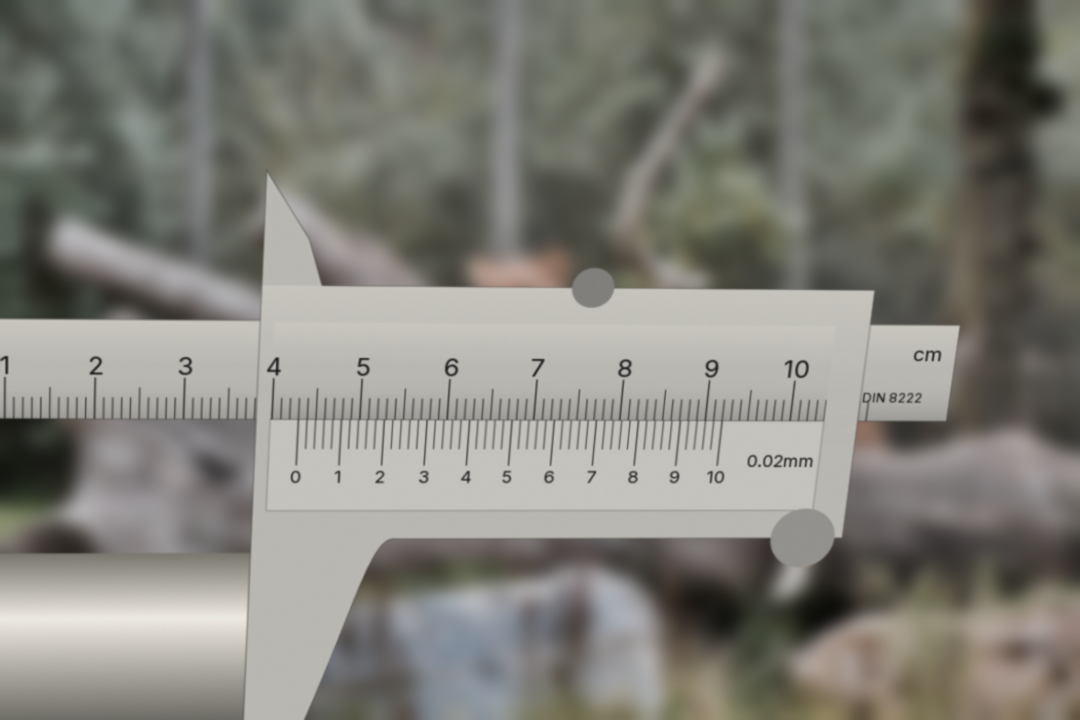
value=43.0 unit=mm
